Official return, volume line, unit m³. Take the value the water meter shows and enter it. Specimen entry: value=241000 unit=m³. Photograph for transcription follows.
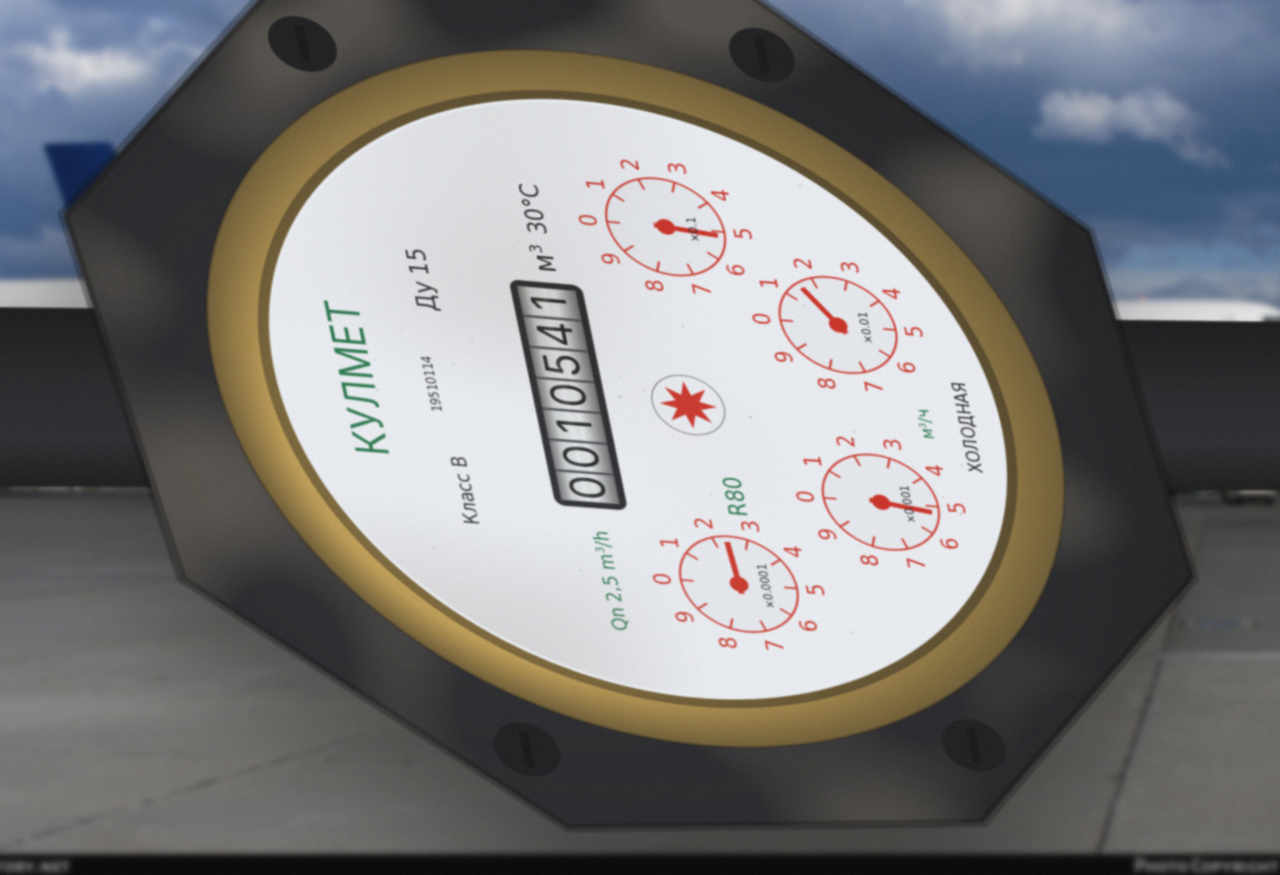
value=10541.5152 unit=m³
